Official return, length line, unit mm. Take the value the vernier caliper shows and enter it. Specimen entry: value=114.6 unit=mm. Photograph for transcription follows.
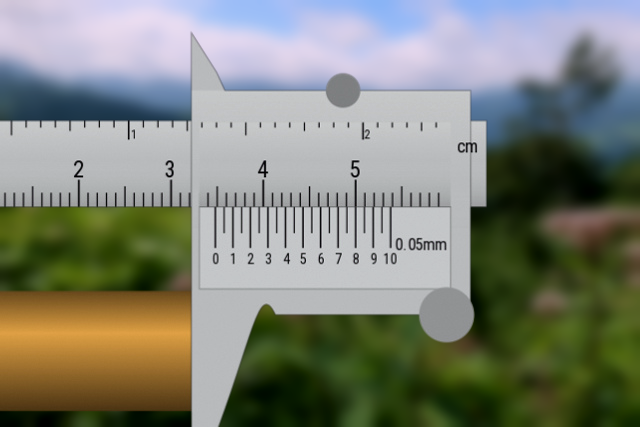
value=34.8 unit=mm
